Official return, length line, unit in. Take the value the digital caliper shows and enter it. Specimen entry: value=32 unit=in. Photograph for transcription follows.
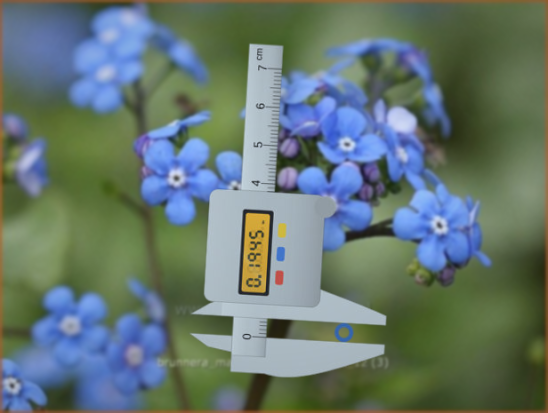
value=0.1945 unit=in
